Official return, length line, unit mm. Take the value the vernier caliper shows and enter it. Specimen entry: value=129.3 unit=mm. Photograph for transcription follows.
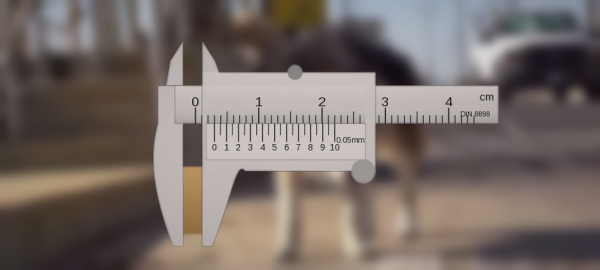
value=3.0 unit=mm
